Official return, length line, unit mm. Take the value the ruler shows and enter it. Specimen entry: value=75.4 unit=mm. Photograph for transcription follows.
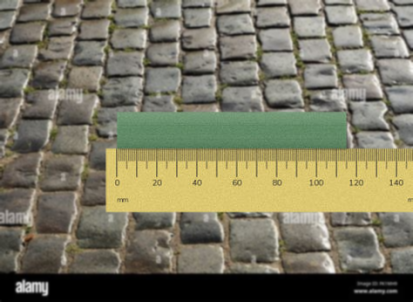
value=115 unit=mm
